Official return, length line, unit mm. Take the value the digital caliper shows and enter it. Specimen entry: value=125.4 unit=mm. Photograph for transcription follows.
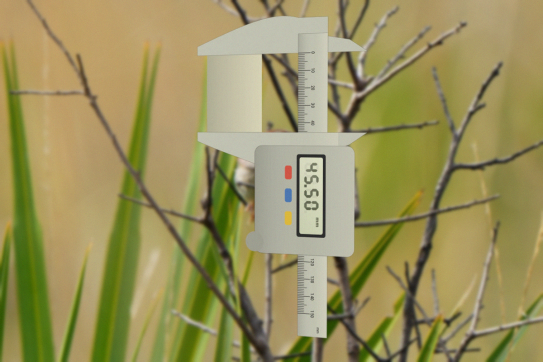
value=45.50 unit=mm
